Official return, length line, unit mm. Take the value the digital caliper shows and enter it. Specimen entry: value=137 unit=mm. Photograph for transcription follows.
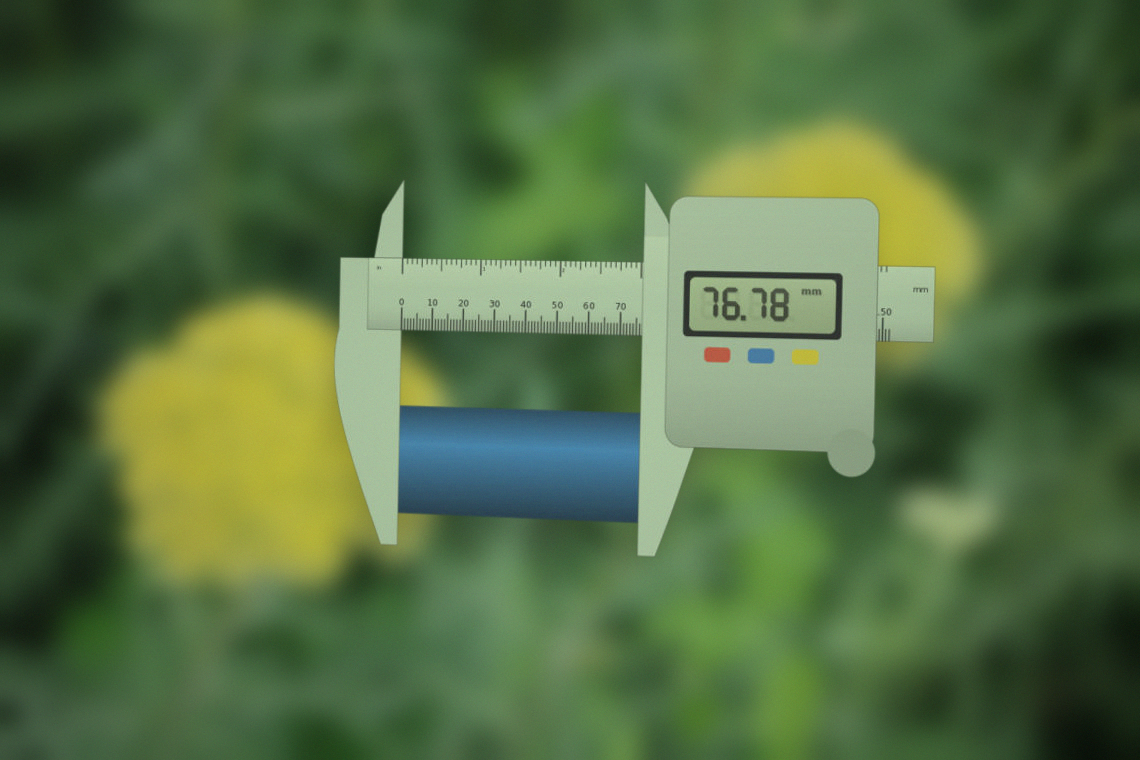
value=76.78 unit=mm
